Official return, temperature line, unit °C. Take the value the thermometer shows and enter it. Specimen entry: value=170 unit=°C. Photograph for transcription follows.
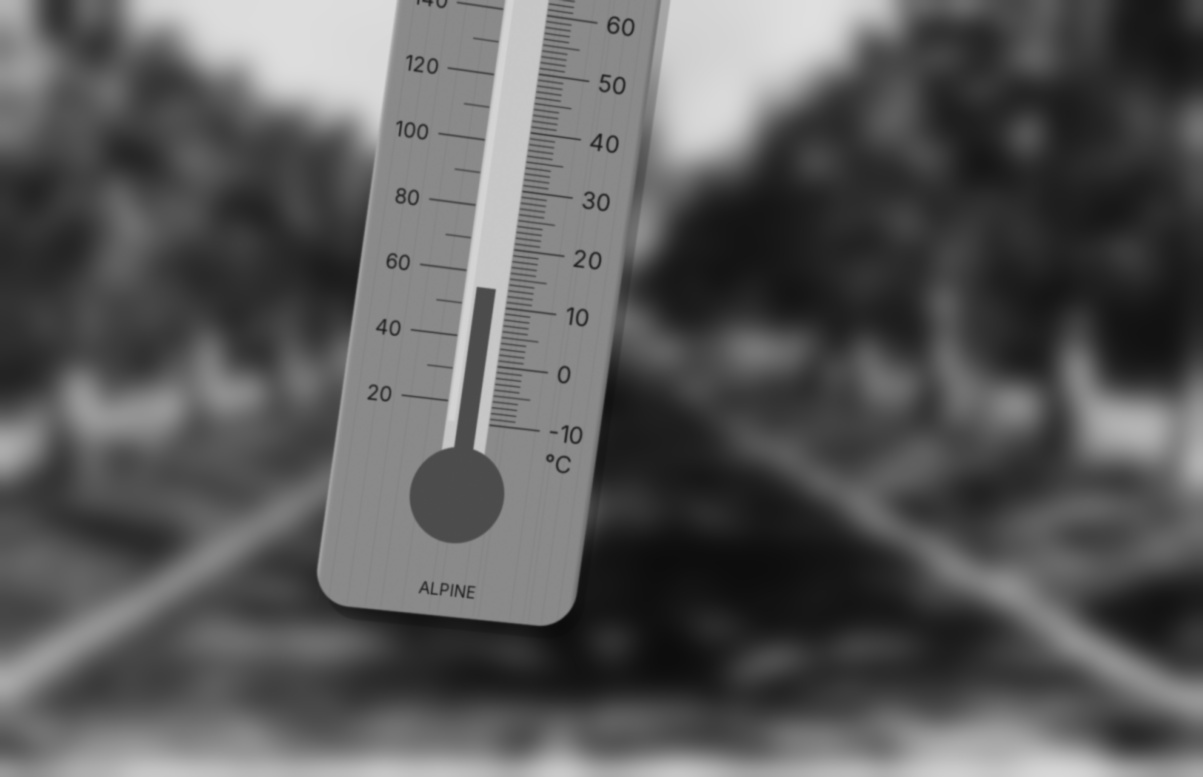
value=13 unit=°C
